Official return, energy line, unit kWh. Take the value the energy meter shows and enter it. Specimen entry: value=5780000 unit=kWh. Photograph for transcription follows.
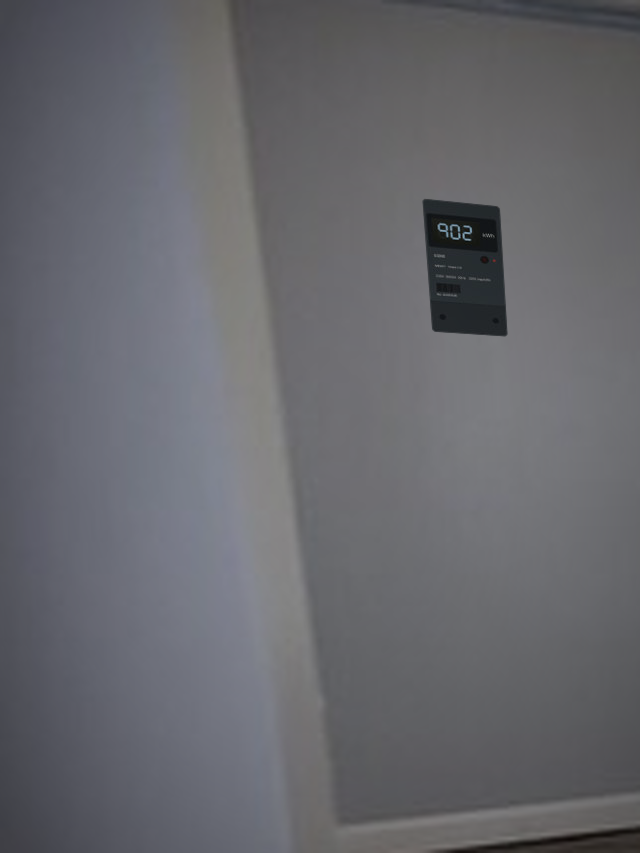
value=902 unit=kWh
